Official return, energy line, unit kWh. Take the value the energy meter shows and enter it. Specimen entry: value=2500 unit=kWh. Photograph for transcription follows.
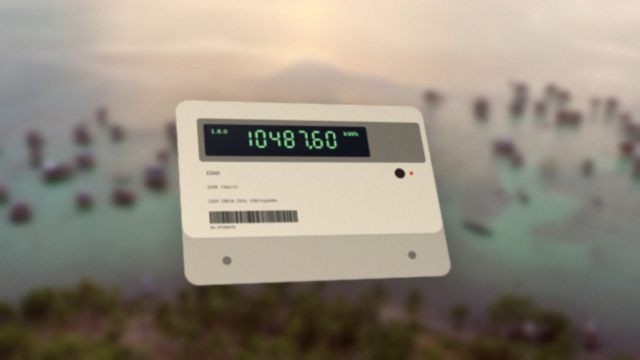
value=10487.60 unit=kWh
